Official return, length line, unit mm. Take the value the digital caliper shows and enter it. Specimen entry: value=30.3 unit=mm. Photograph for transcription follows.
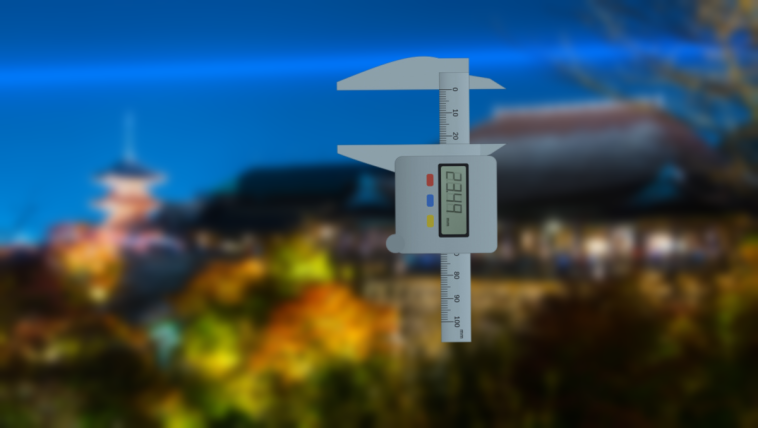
value=23.49 unit=mm
